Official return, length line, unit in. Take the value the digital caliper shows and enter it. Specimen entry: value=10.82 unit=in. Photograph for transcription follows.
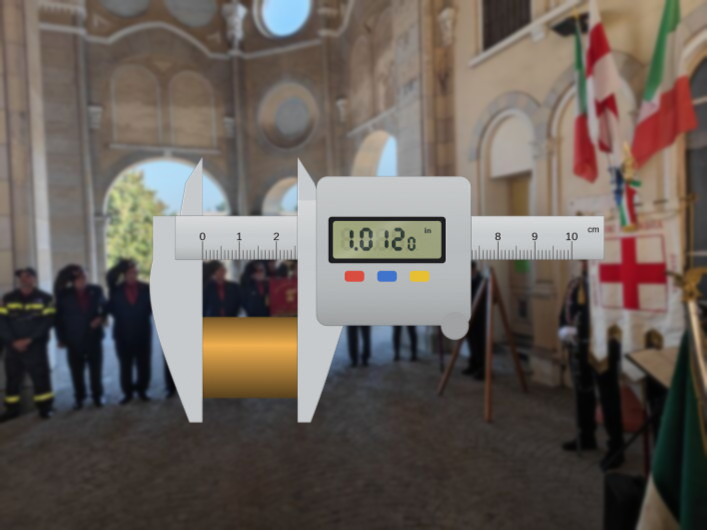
value=1.0120 unit=in
